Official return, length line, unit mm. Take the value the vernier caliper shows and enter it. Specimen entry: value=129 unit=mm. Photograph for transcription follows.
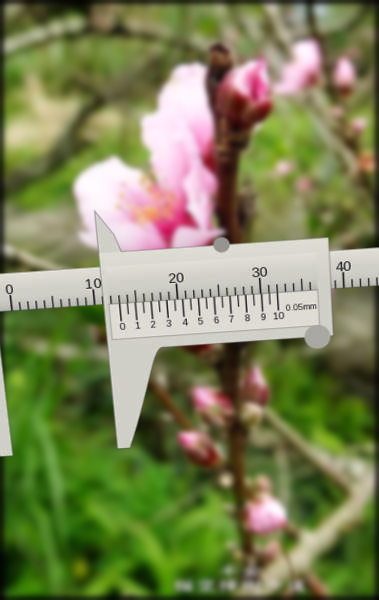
value=13.0 unit=mm
